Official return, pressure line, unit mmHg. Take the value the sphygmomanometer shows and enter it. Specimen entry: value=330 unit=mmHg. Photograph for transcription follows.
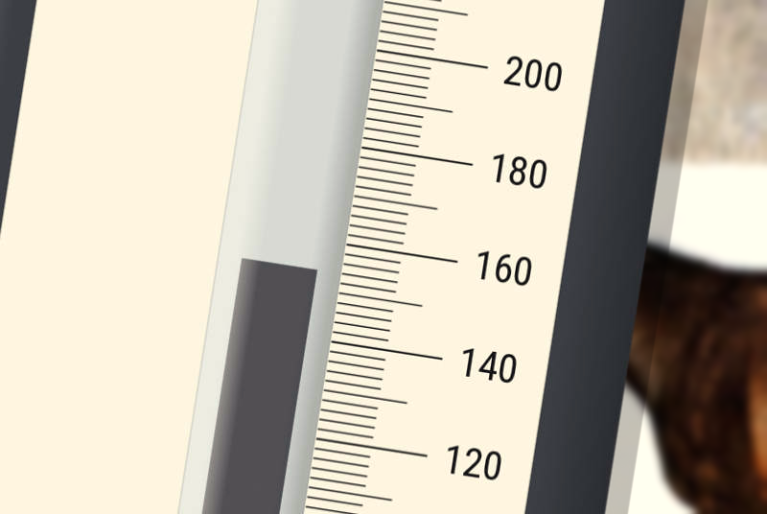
value=154 unit=mmHg
